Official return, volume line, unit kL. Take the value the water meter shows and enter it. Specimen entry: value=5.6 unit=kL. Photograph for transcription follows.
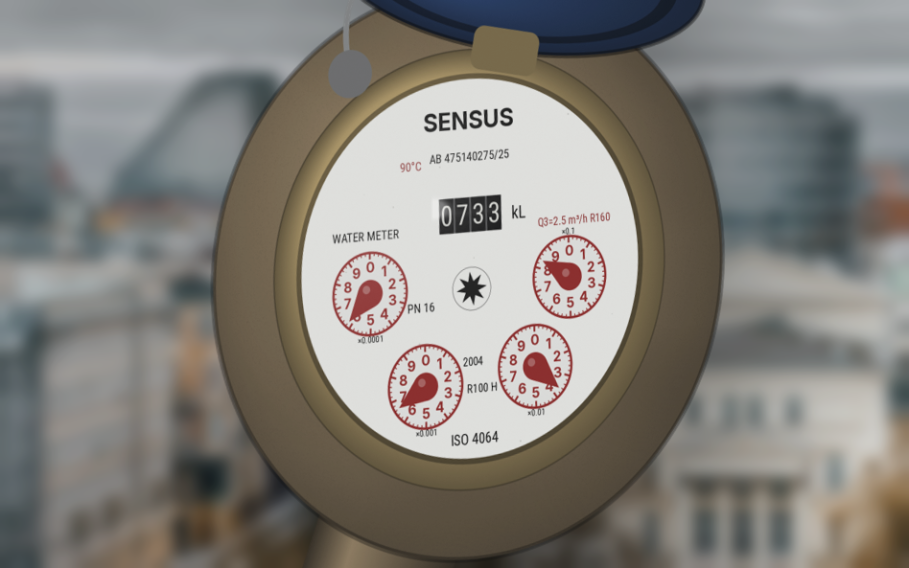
value=733.8366 unit=kL
